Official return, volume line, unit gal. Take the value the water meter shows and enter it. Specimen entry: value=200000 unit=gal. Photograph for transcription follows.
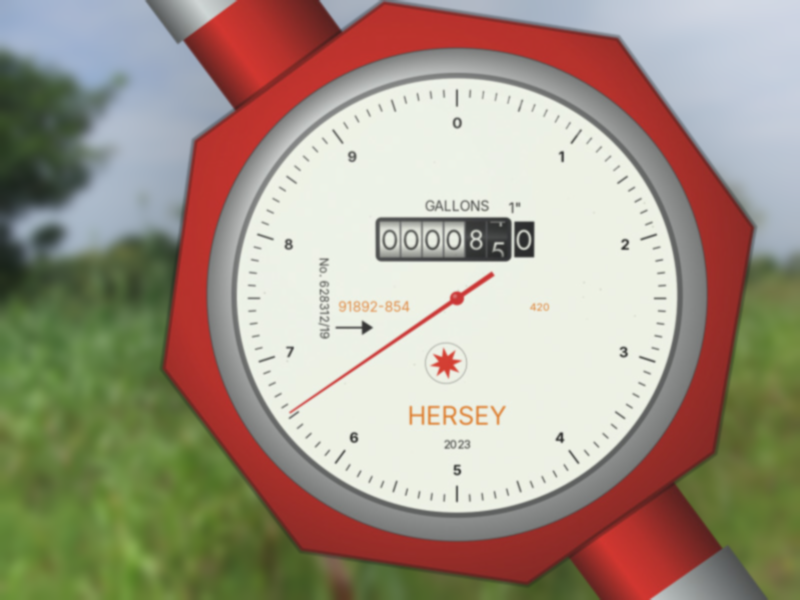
value=846.5 unit=gal
